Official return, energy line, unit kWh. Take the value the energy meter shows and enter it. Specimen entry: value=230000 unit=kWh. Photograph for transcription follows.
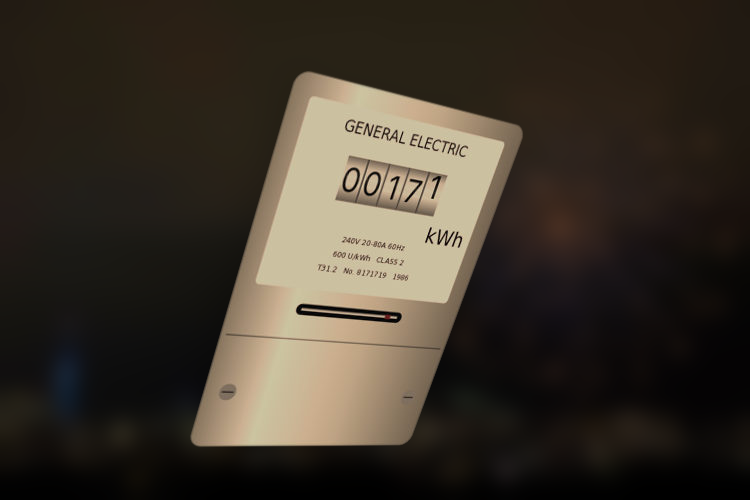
value=171 unit=kWh
